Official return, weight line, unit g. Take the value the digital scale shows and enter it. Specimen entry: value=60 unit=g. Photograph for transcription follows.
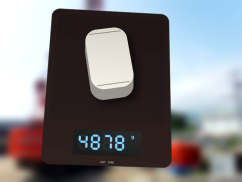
value=4878 unit=g
